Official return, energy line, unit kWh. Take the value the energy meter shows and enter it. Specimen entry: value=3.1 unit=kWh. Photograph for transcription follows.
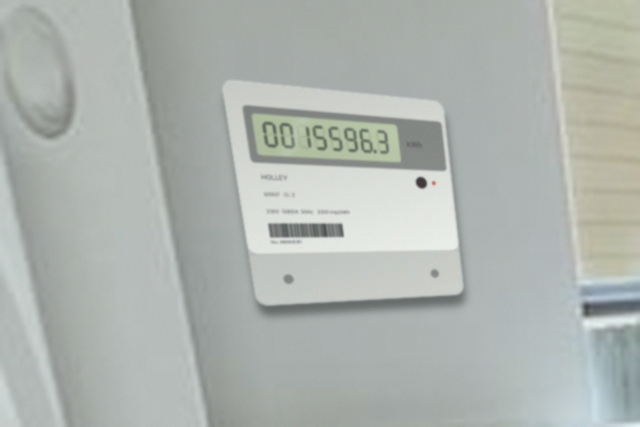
value=15596.3 unit=kWh
